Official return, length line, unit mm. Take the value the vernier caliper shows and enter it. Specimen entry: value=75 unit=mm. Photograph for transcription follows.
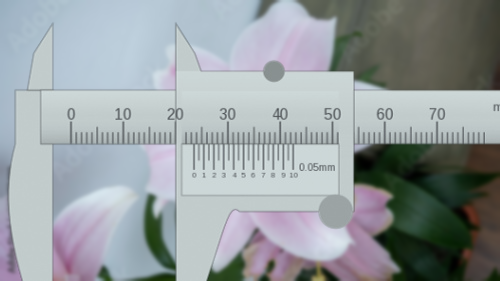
value=23.5 unit=mm
